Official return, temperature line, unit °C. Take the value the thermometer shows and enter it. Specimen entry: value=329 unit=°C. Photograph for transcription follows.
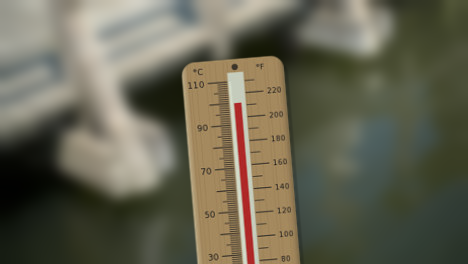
value=100 unit=°C
